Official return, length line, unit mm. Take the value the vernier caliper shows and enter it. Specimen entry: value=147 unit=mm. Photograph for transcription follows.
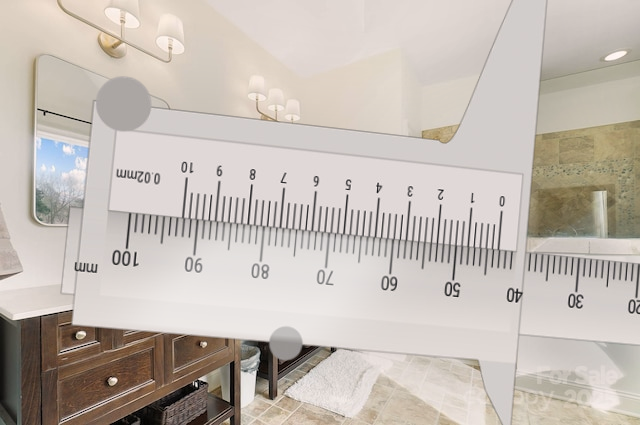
value=43.2 unit=mm
